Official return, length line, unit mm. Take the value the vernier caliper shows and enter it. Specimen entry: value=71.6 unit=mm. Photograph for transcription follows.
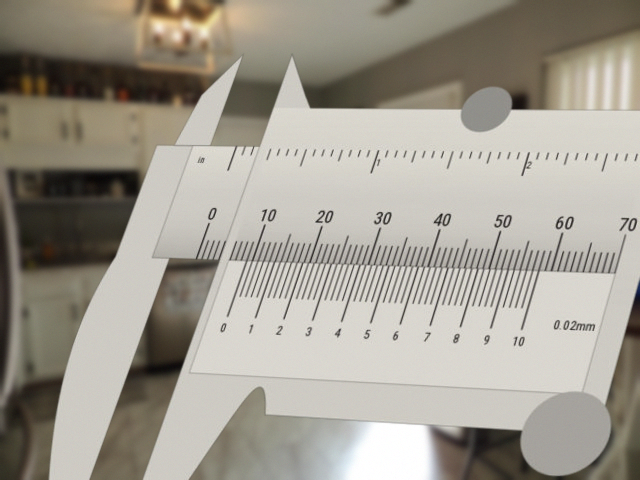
value=9.0 unit=mm
